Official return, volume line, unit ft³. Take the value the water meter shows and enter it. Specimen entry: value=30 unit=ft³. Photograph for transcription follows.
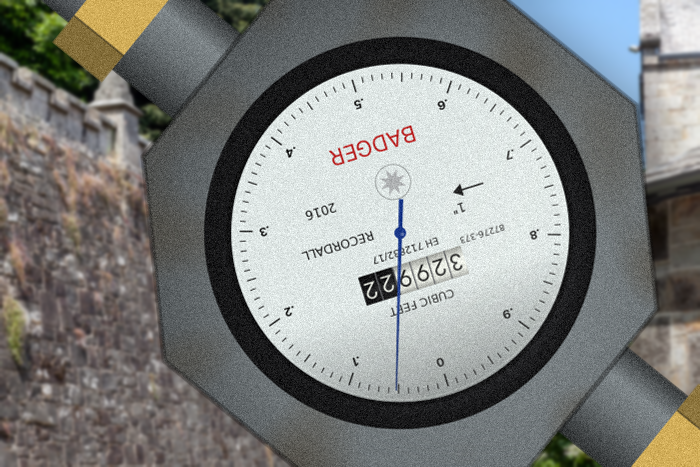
value=329922.05 unit=ft³
